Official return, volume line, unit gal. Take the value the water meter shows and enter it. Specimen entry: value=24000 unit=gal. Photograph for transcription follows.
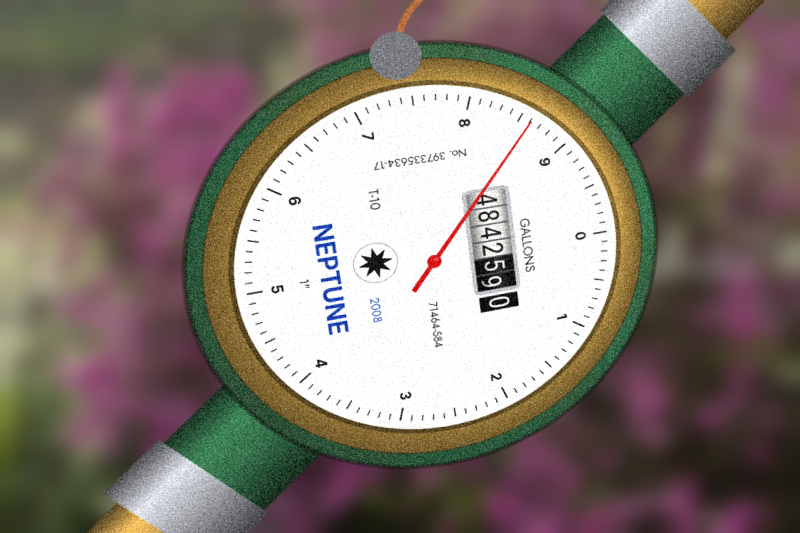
value=4842588.6 unit=gal
